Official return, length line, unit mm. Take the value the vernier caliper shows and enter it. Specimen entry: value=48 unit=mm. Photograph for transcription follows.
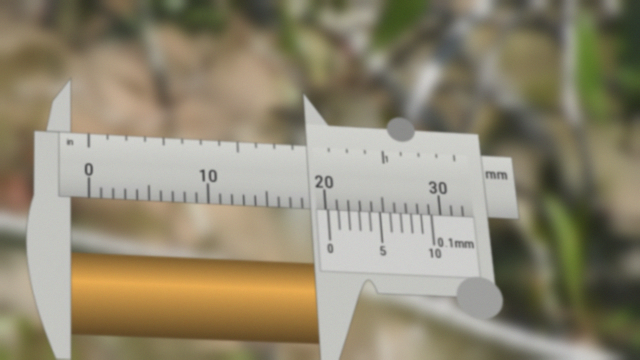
value=20.2 unit=mm
